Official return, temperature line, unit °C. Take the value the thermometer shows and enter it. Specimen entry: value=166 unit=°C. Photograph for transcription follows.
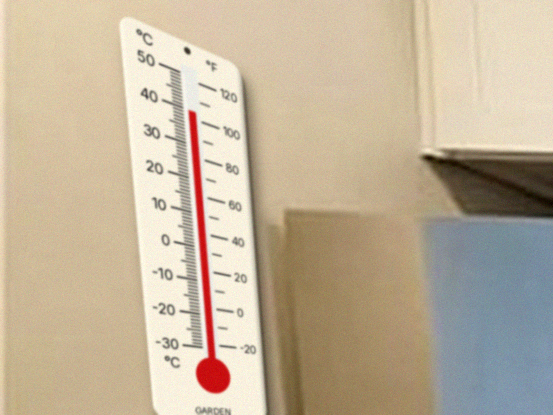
value=40 unit=°C
